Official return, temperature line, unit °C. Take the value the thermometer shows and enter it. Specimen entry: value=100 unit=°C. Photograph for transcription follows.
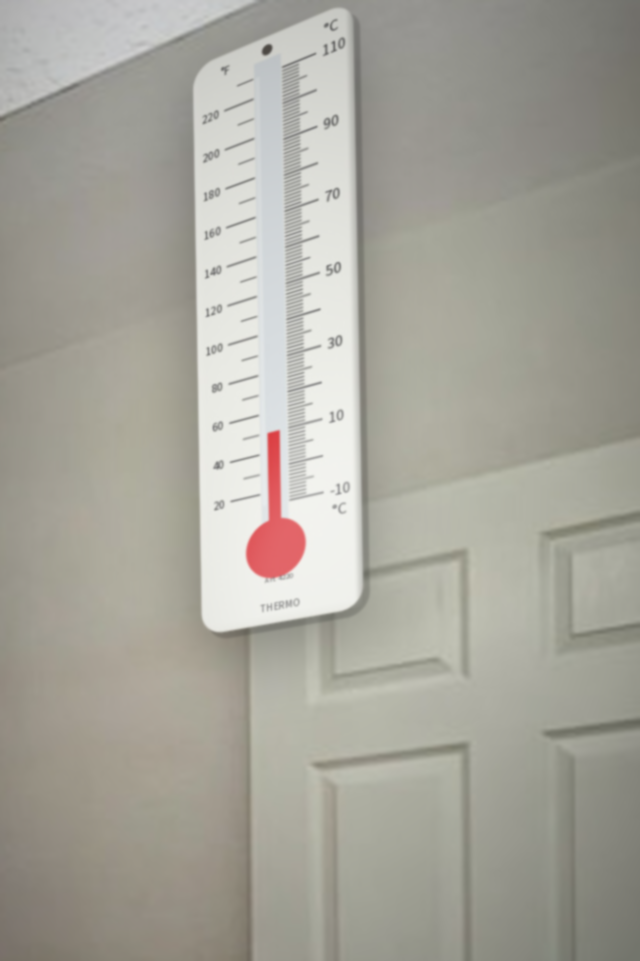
value=10 unit=°C
